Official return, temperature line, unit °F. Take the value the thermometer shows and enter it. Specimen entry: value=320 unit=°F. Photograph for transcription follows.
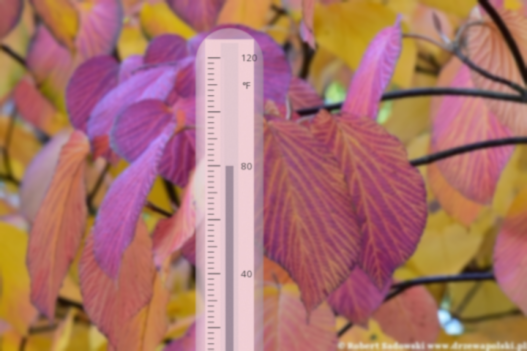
value=80 unit=°F
